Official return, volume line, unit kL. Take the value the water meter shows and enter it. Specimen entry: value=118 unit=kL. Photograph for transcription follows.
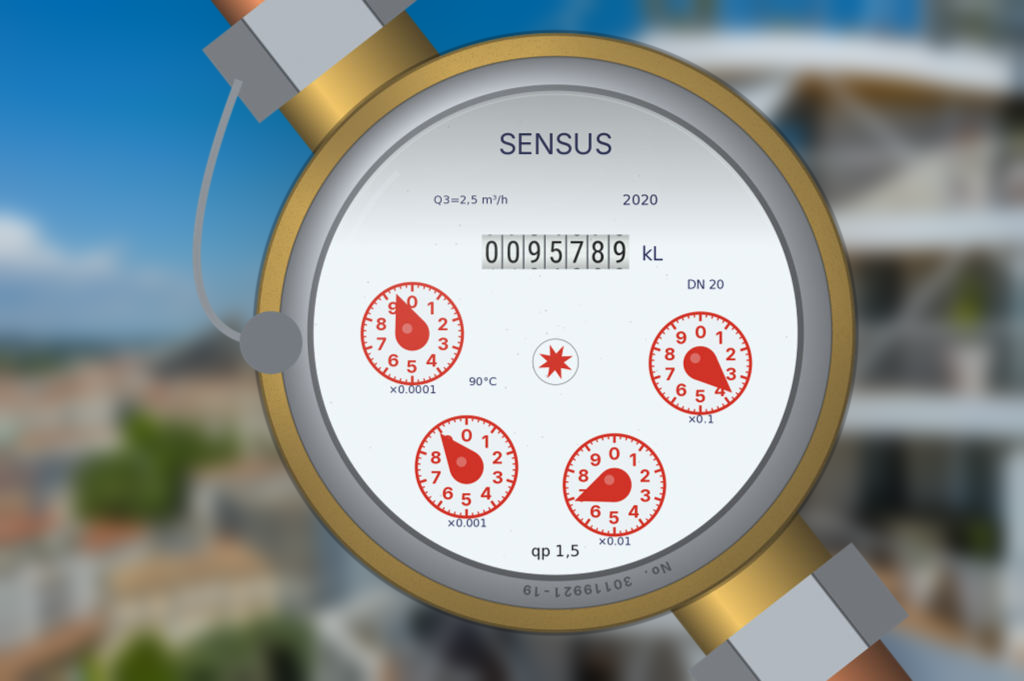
value=95789.3689 unit=kL
